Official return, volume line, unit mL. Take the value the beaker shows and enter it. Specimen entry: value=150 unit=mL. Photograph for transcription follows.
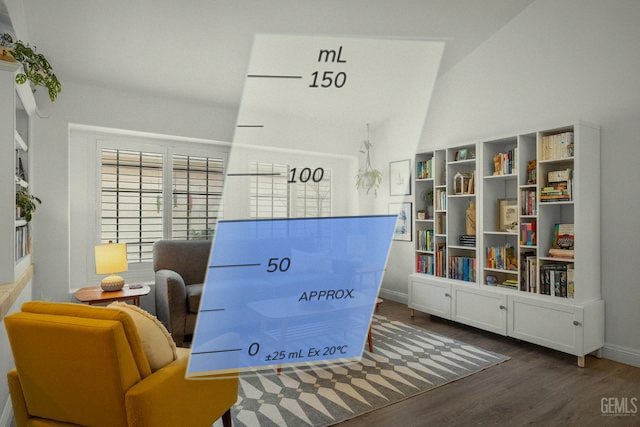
value=75 unit=mL
